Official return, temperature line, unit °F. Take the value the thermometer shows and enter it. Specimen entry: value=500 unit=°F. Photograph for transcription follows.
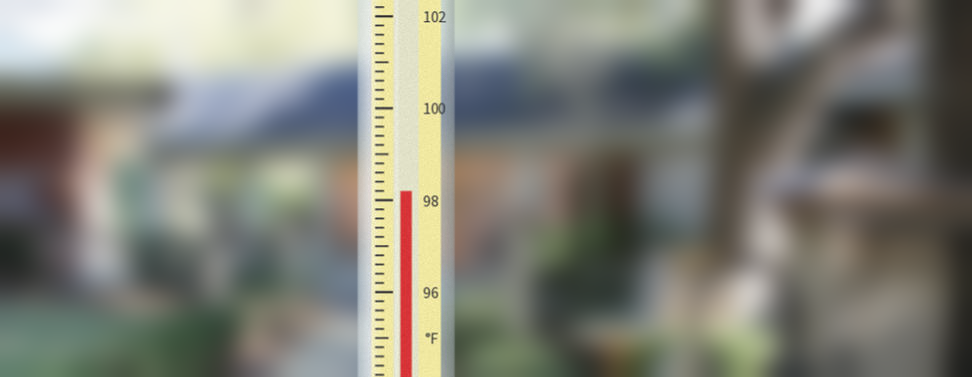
value=98.2 unit=°F
